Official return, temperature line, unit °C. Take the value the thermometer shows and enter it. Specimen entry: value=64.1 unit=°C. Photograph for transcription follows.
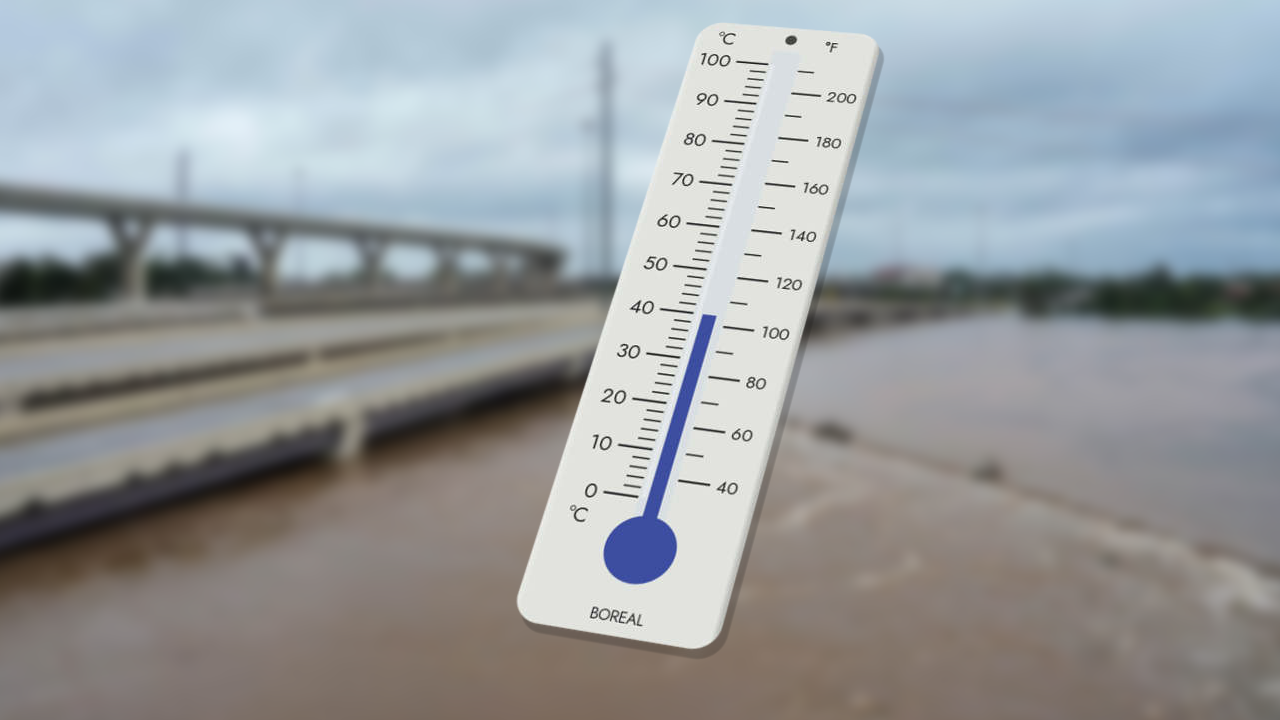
value=40 unit=°C
